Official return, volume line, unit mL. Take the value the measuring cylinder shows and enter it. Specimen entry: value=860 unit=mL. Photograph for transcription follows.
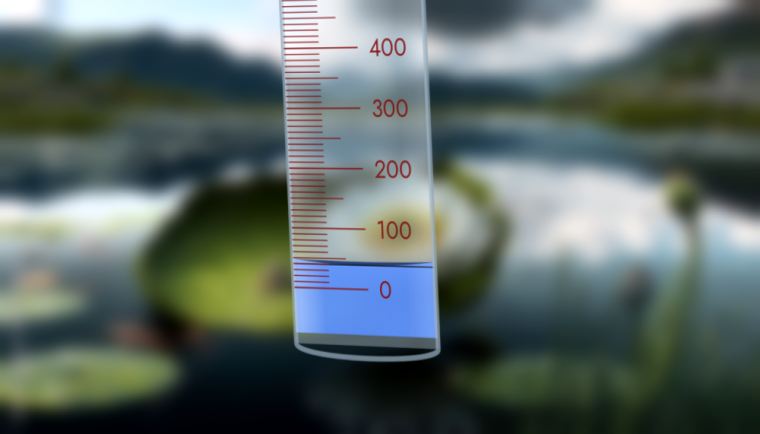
value=40 unit=mL
